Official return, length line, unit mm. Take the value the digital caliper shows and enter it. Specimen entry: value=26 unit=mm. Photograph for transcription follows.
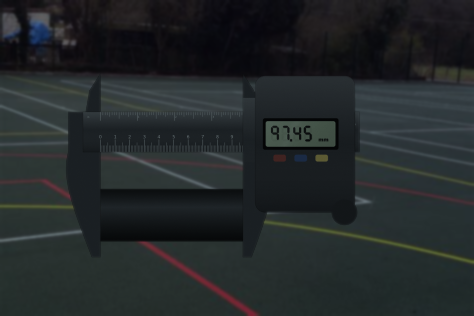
value=97.45 unit=mm
